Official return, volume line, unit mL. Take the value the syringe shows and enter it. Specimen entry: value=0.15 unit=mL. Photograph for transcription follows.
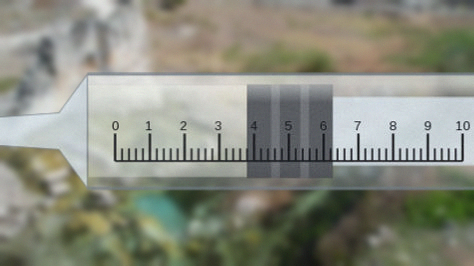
value=3.8 unit=mL
